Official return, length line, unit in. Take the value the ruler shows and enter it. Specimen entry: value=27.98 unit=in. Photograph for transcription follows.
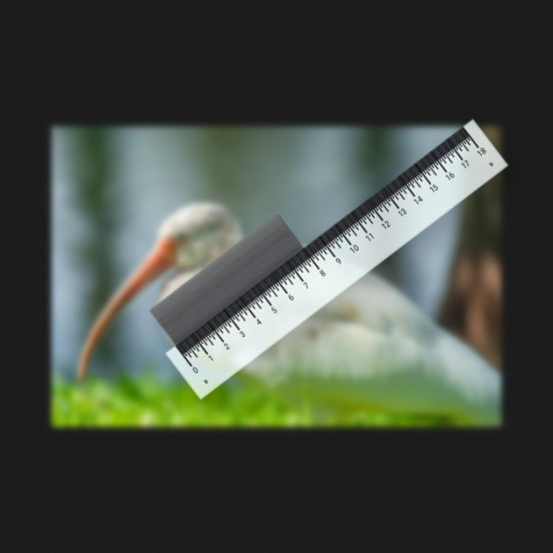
value=8 unit=in
